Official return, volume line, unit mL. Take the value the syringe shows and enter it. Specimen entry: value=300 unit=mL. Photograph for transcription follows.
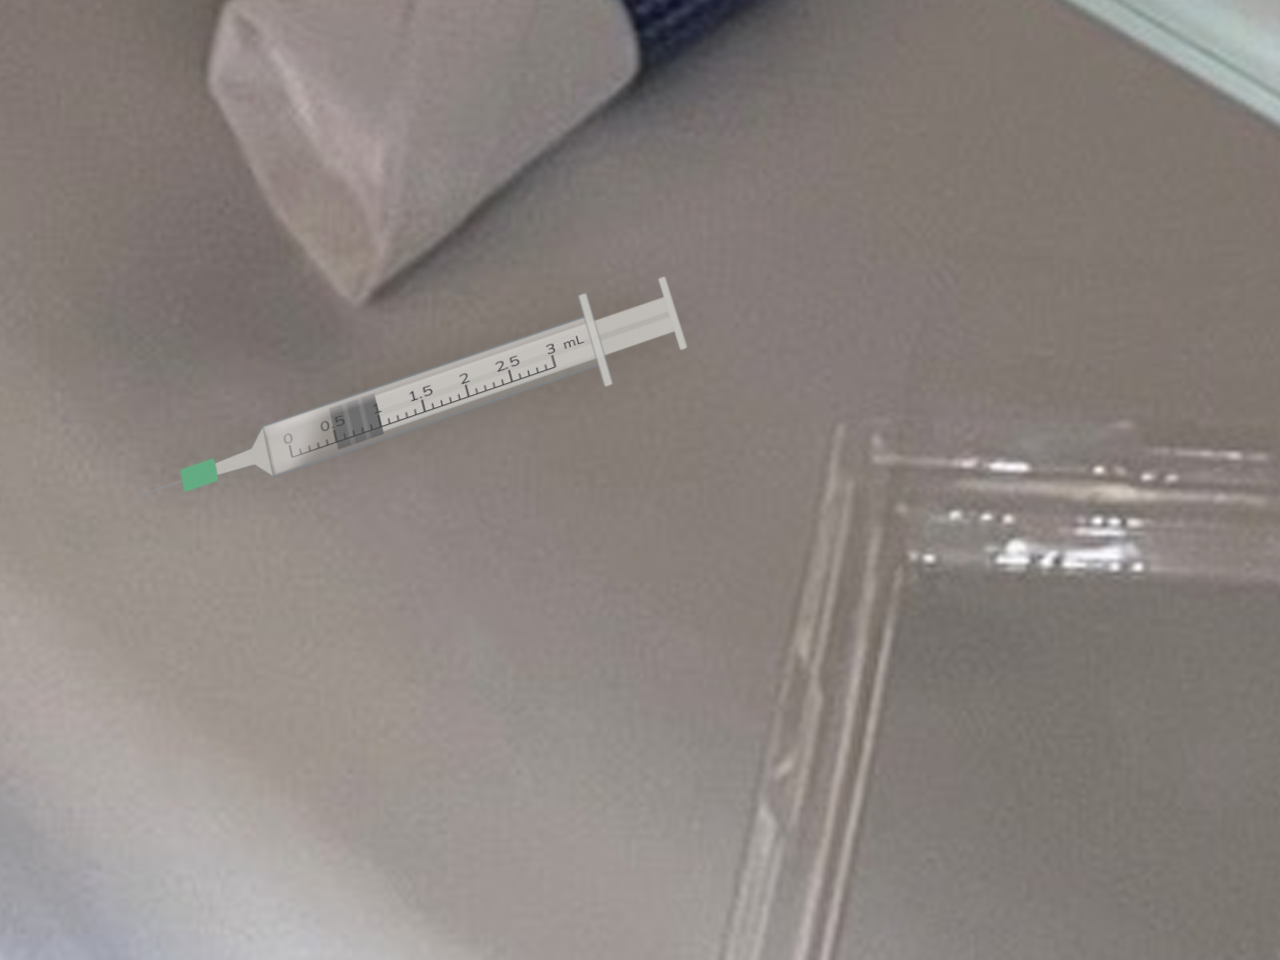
value=0.5 unit=mL
